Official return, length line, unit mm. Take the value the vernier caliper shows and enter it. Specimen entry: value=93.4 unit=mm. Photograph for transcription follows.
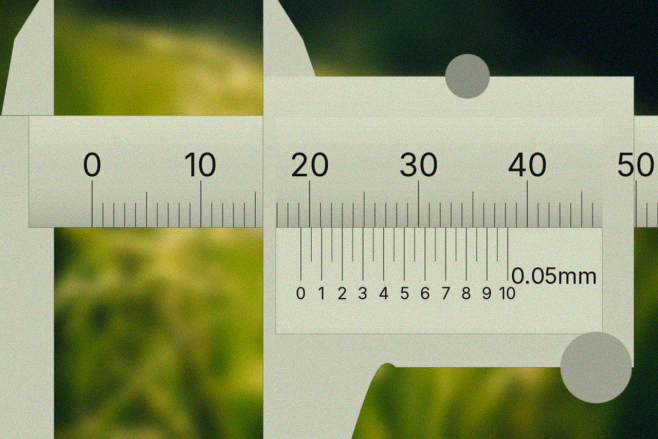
value=19.2 unit=mm
